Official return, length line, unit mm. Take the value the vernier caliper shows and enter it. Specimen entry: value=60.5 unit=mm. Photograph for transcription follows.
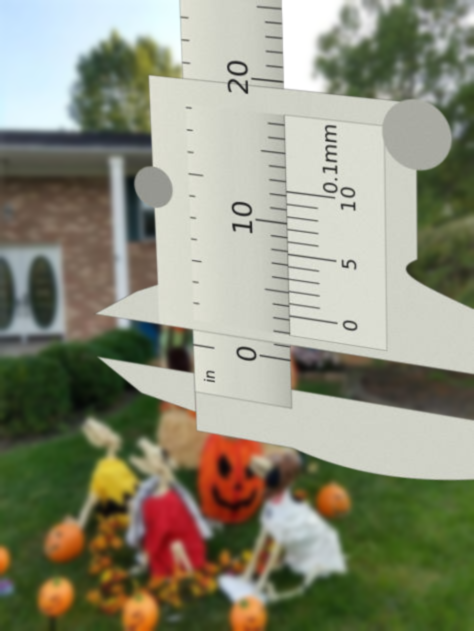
value=3.3 unit=mm
